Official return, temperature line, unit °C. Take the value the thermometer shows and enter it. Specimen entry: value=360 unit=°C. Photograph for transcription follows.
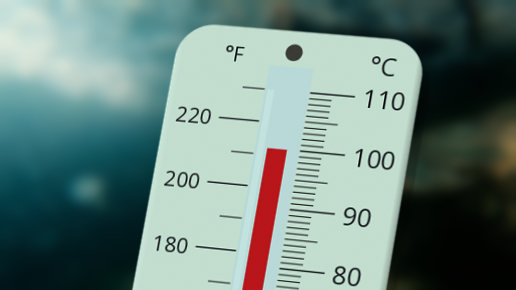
value=100 unit=°C
